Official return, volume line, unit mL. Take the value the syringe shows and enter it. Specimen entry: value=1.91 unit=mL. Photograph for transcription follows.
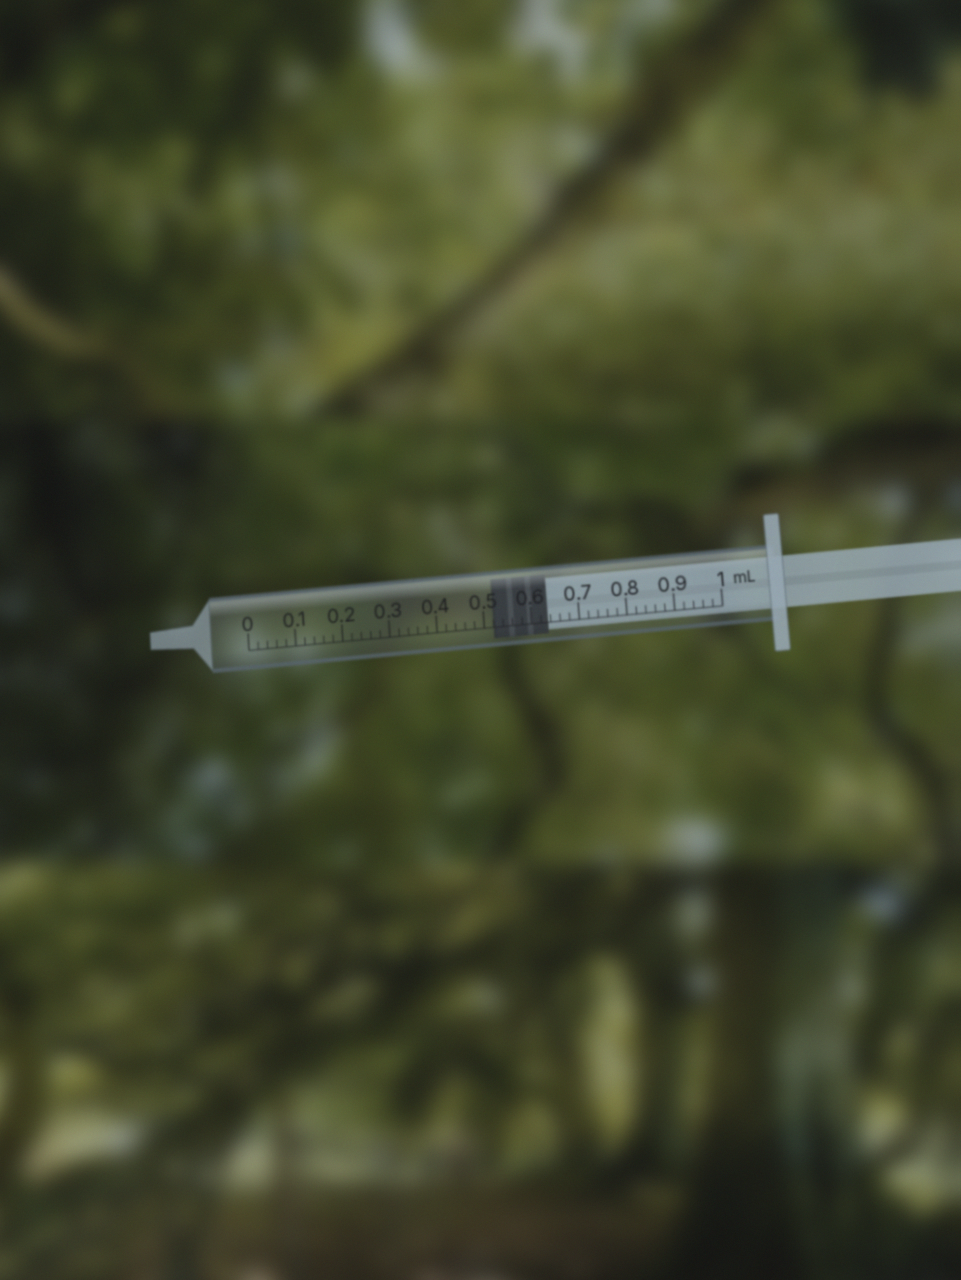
value=0.52 unit=mL
